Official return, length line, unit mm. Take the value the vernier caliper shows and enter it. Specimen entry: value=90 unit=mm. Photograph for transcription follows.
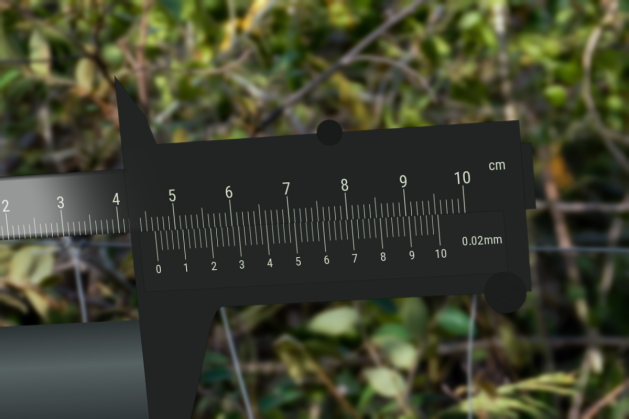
value=46.4 unit=mm
